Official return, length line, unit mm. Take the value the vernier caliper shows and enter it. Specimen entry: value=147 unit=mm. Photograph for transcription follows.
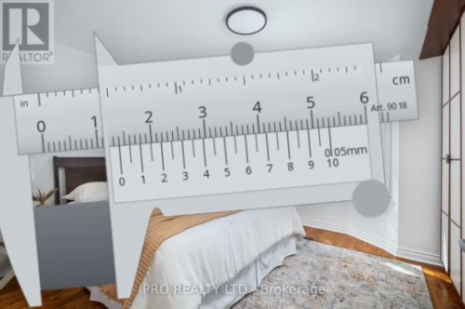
value=14.0 unit=mm
